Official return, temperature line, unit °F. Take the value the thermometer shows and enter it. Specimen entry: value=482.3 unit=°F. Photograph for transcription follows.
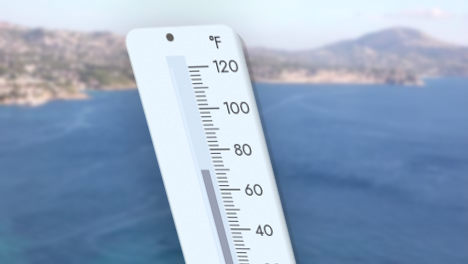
value=70 unit=°F
